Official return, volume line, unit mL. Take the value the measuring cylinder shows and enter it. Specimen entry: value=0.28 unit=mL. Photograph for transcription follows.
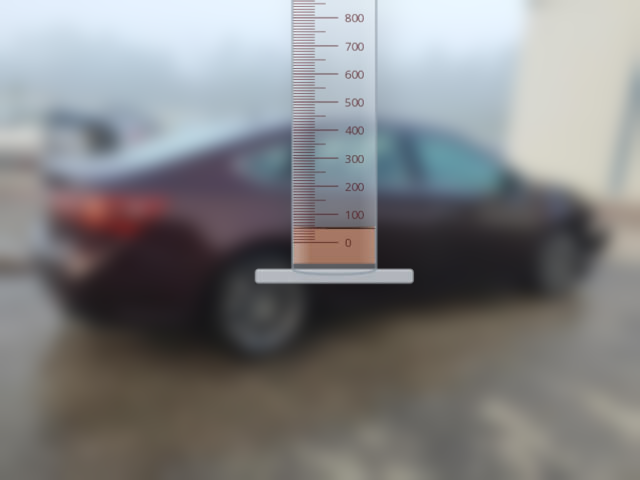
value=50 unit=mL
